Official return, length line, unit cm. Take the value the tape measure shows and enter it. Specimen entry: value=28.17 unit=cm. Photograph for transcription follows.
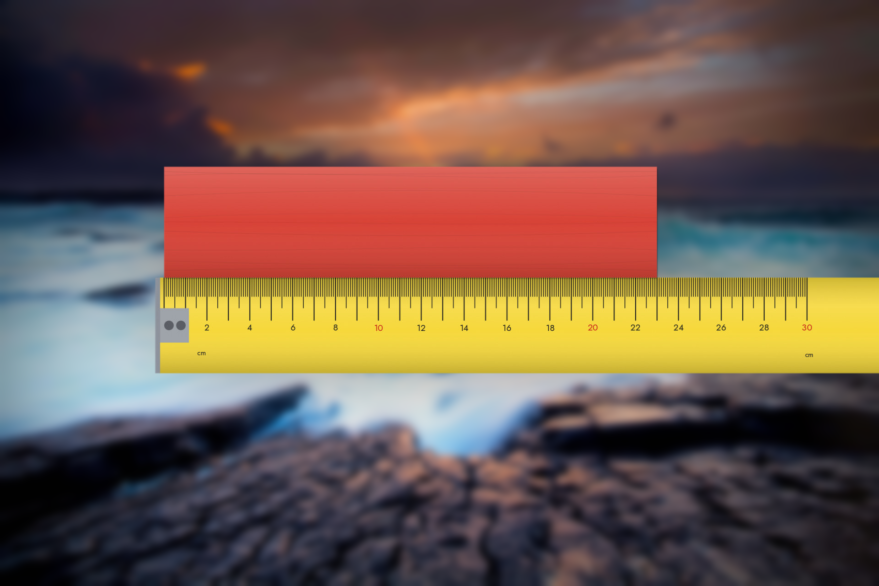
value=23 unit=cm
